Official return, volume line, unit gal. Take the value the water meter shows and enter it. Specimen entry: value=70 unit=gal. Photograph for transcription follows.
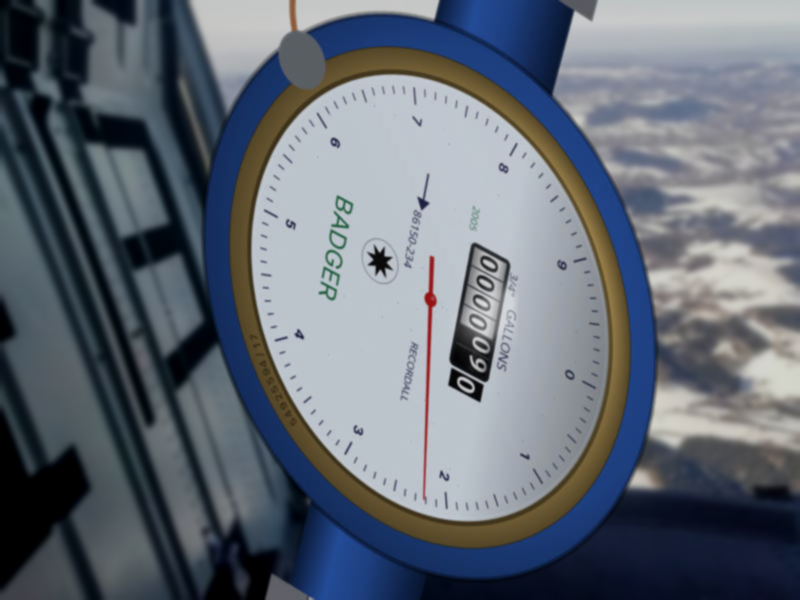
value=92.2 unit=gal
